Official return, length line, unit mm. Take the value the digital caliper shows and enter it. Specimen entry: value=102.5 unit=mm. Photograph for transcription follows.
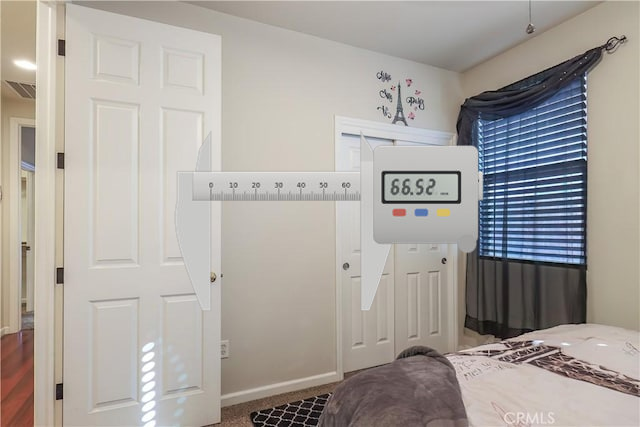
value=66.52 unit=mm
